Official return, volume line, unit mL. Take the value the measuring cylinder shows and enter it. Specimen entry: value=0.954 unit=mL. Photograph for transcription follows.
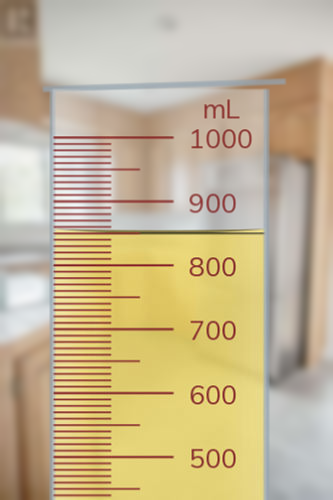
value=850 unit=mL
